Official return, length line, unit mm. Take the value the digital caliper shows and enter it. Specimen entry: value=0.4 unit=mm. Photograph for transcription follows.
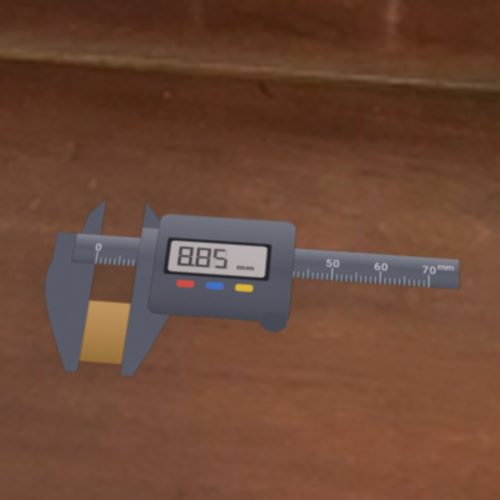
value=8.85 unit=mm
